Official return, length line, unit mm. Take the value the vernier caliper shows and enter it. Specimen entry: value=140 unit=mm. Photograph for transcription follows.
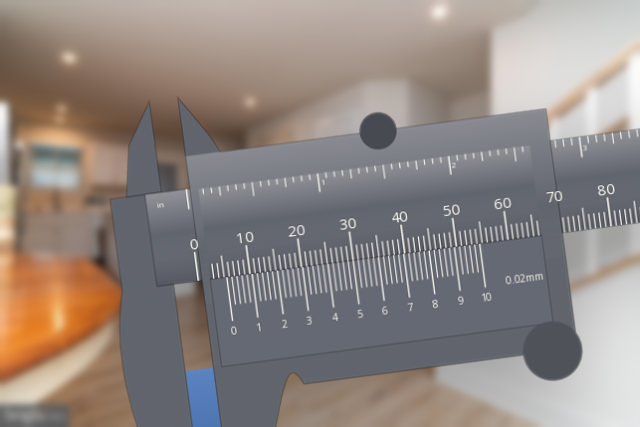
value=5.5 unit=mm
